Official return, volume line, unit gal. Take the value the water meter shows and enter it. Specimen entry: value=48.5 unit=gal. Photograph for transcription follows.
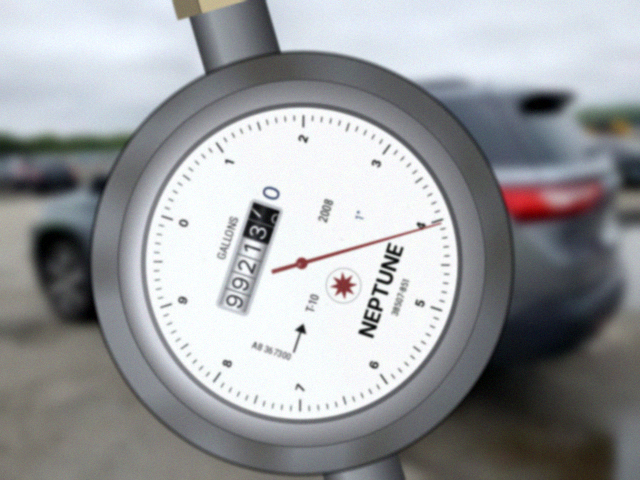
value=9921374.0 unit=gal
